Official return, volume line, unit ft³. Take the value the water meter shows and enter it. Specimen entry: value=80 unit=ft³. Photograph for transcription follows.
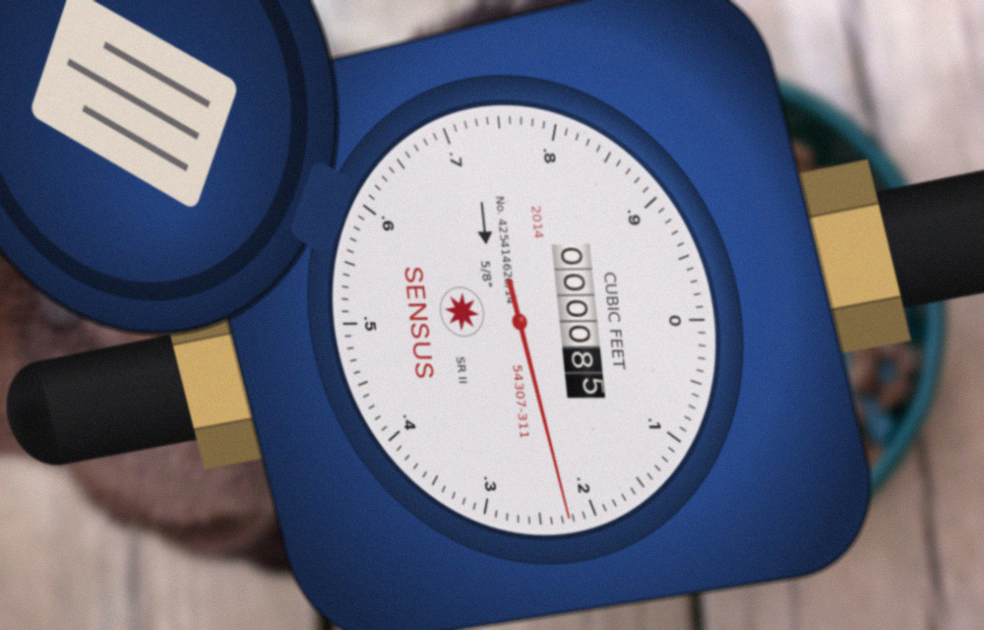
value=85.22 unit=ft³
